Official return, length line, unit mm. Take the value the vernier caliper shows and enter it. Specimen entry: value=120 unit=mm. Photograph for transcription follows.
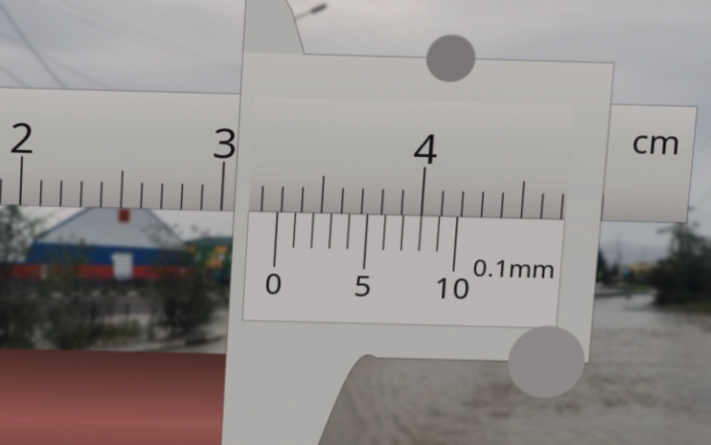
value=32.8 unit=mm
